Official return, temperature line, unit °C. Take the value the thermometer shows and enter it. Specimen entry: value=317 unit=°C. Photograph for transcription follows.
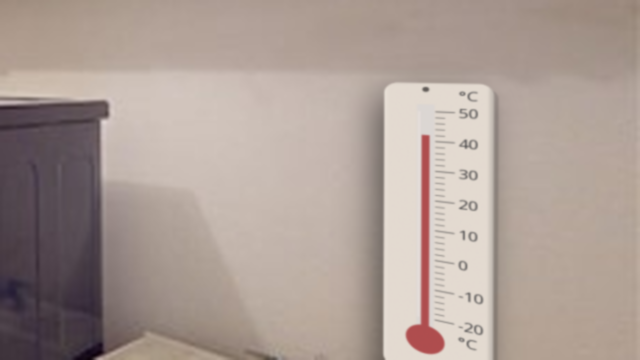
value=42 unit=°C
